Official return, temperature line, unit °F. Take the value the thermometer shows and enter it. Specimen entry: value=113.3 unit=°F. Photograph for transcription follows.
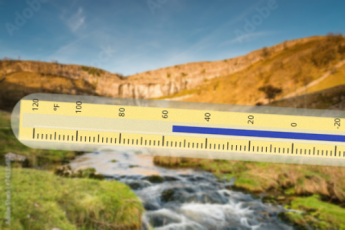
value=56 unit=°F
